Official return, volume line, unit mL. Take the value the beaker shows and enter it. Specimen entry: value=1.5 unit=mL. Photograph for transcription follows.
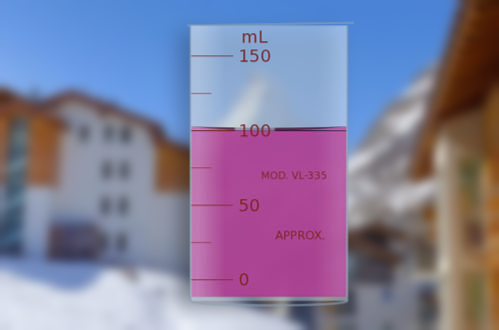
value=100 unit=mL
